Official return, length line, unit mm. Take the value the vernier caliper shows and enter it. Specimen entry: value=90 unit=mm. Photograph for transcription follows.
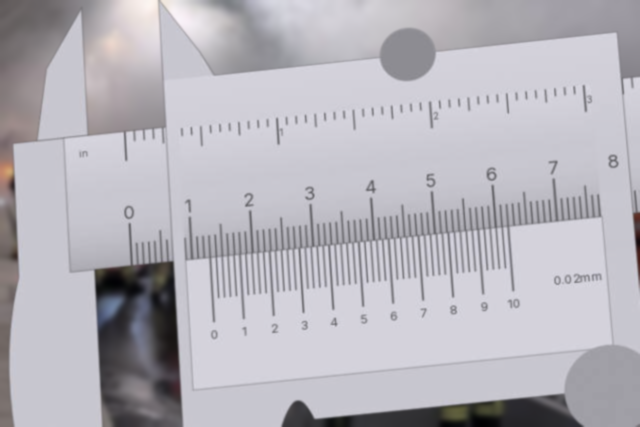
value=13.0 unit=mm
